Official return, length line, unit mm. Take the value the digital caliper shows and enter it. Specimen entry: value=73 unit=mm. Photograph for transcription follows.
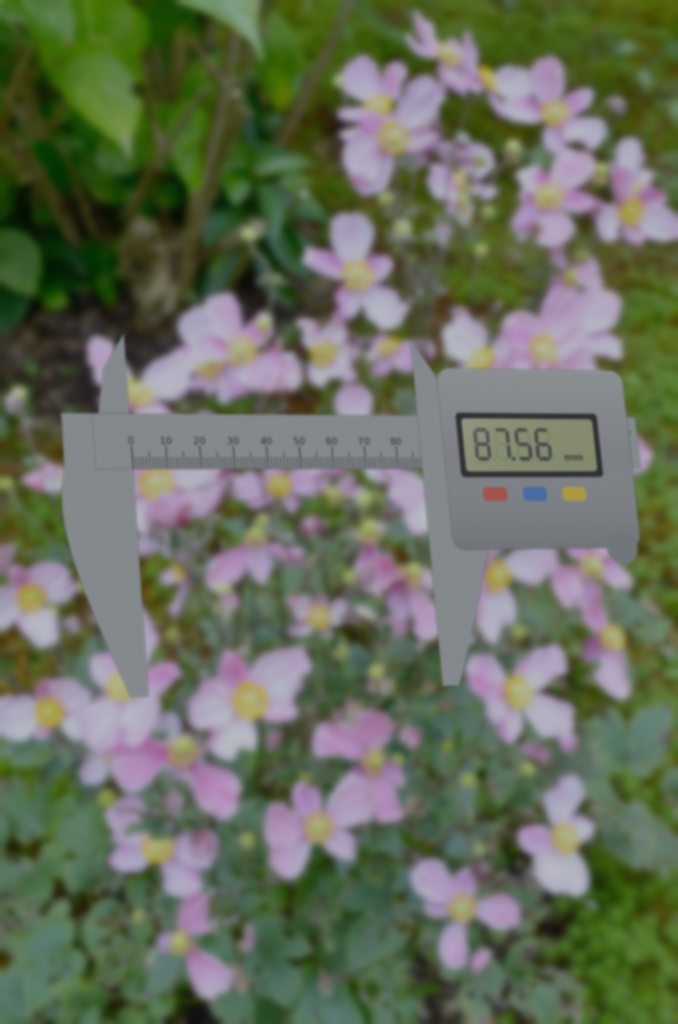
value=87.56 unit=mm
